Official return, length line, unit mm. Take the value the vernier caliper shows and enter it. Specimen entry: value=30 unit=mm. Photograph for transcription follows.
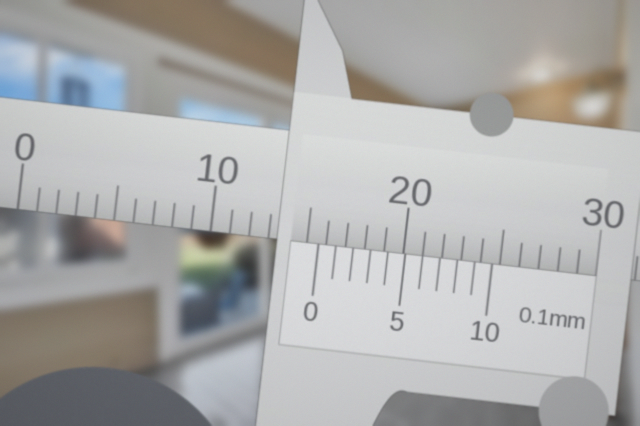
value=15.6 unit=mm
